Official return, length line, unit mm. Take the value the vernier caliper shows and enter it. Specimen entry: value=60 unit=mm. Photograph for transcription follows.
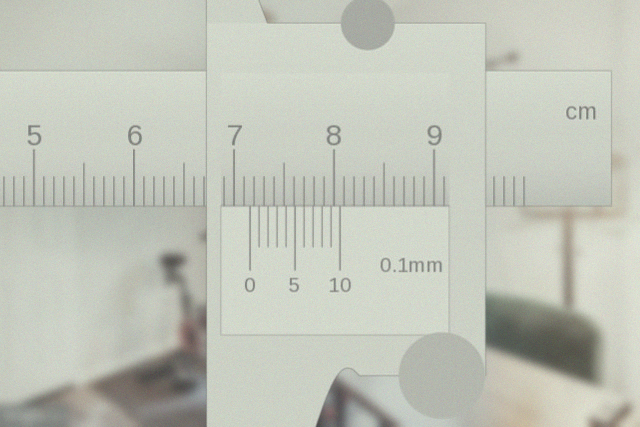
value=71.6 unit=mm
